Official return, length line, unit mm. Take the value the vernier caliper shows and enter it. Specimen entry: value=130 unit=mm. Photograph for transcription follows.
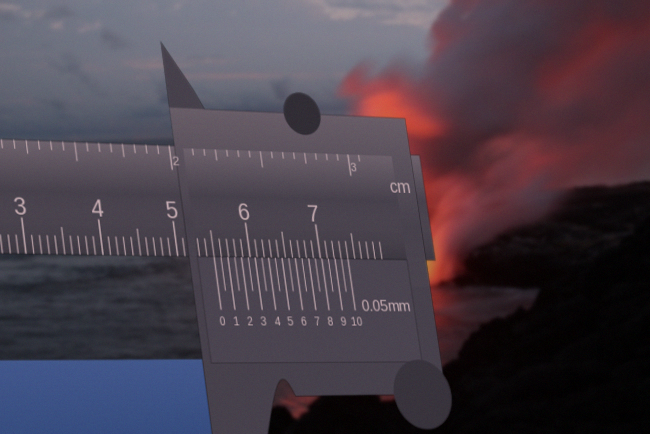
value=55.0 unit=mm
